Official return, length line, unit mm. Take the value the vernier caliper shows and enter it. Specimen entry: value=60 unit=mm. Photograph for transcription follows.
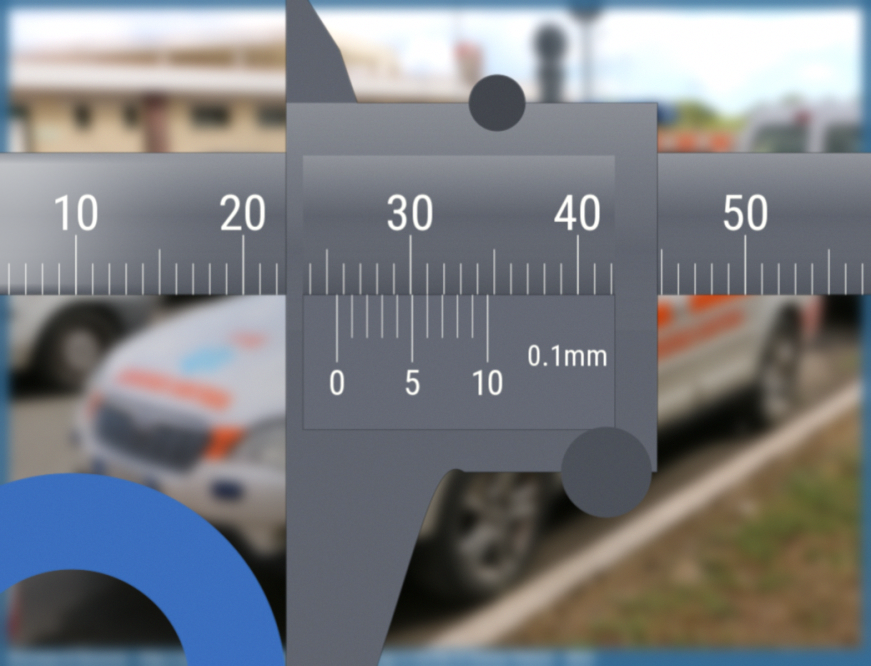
value=25.6 unit=mm
